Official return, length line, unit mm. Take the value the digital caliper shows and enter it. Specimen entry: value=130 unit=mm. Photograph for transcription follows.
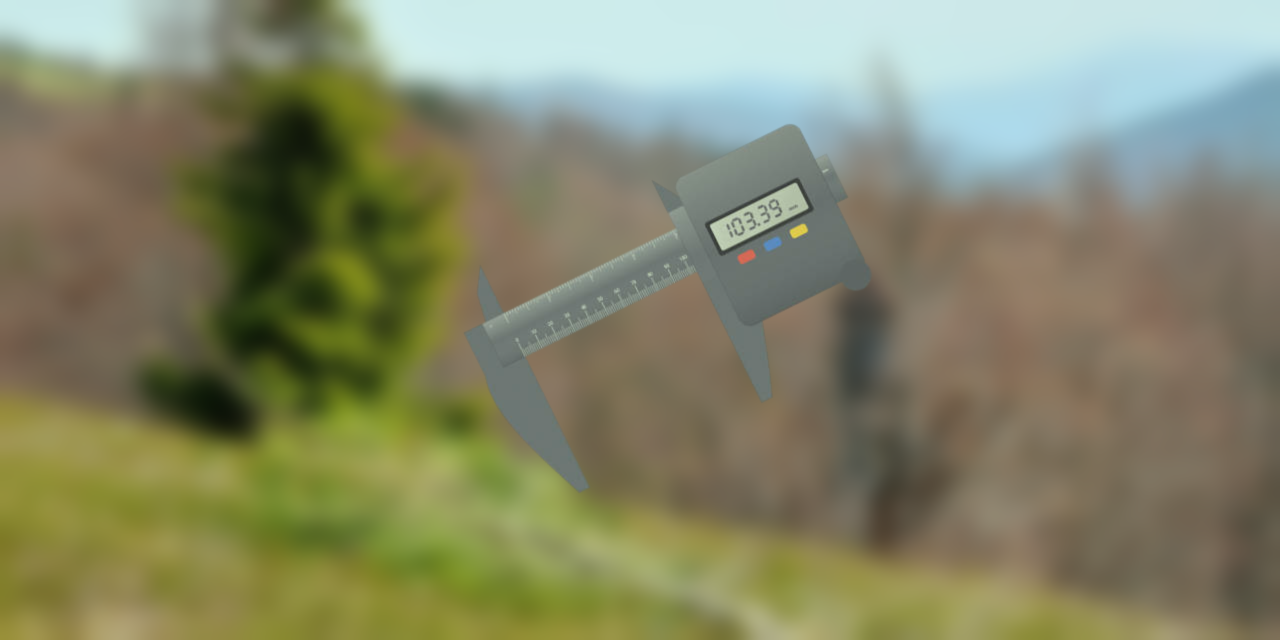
value=103.39 unit=mm
